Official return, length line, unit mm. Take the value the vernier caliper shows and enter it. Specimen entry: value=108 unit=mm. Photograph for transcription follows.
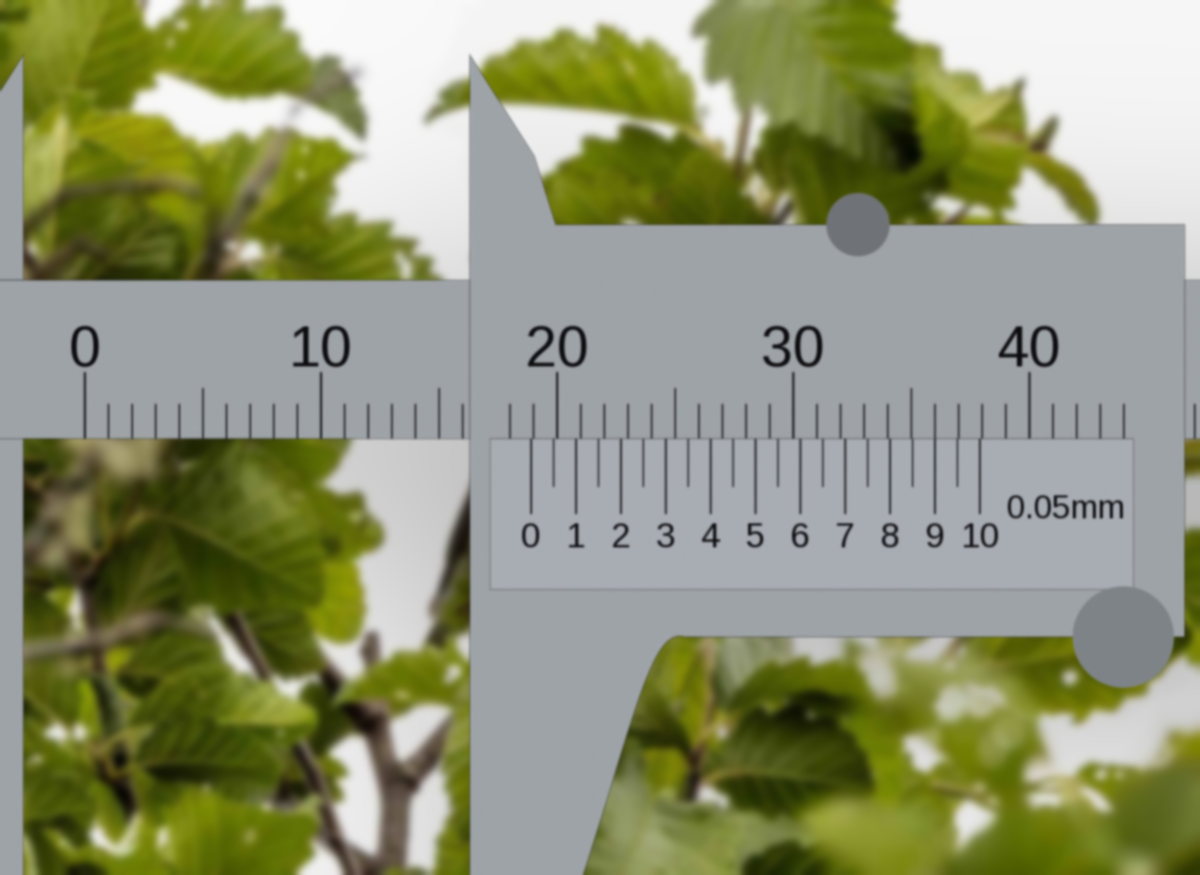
value=18.9 unit=mm
